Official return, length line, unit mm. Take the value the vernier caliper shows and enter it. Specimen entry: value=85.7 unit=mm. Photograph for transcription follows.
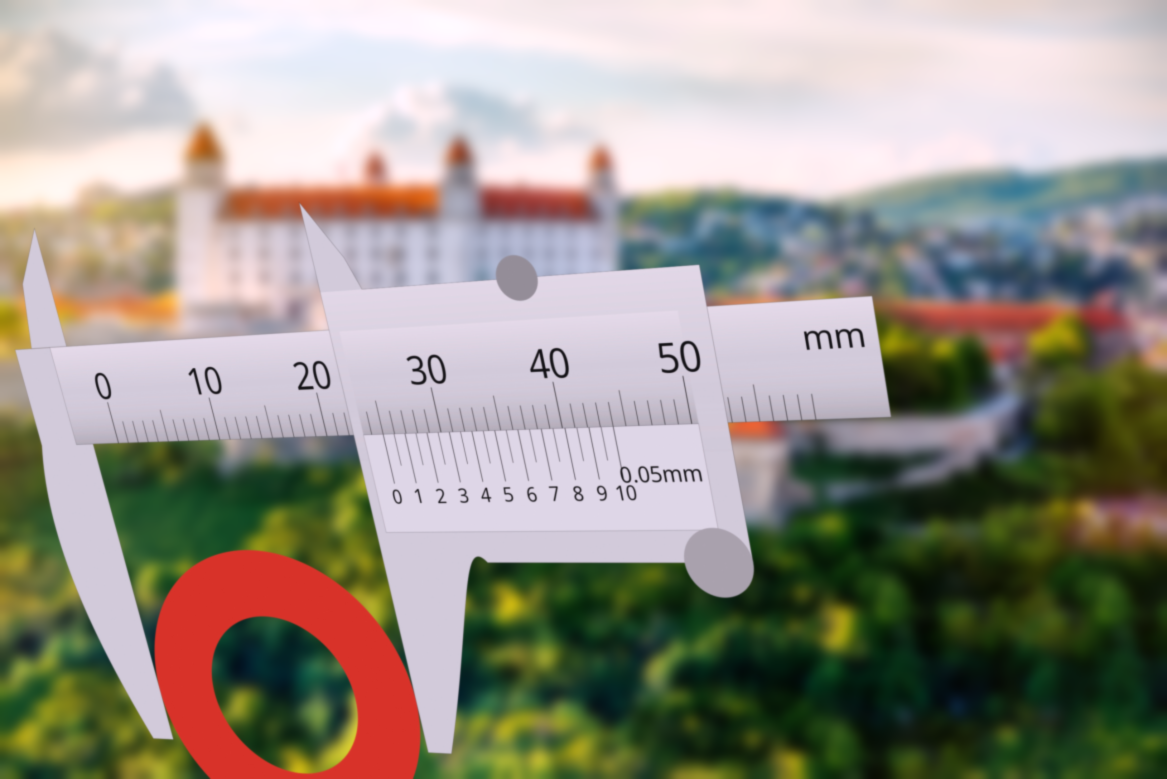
value=25.0 unit=mm
